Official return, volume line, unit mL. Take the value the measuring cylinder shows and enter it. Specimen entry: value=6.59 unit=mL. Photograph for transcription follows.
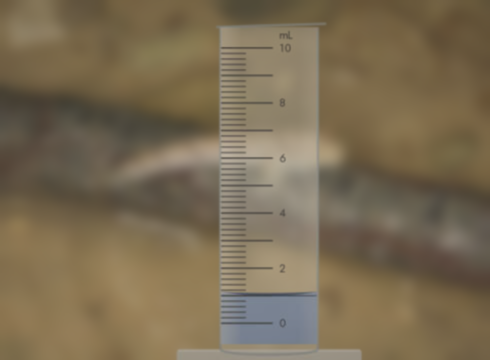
value=1 unit=mL
